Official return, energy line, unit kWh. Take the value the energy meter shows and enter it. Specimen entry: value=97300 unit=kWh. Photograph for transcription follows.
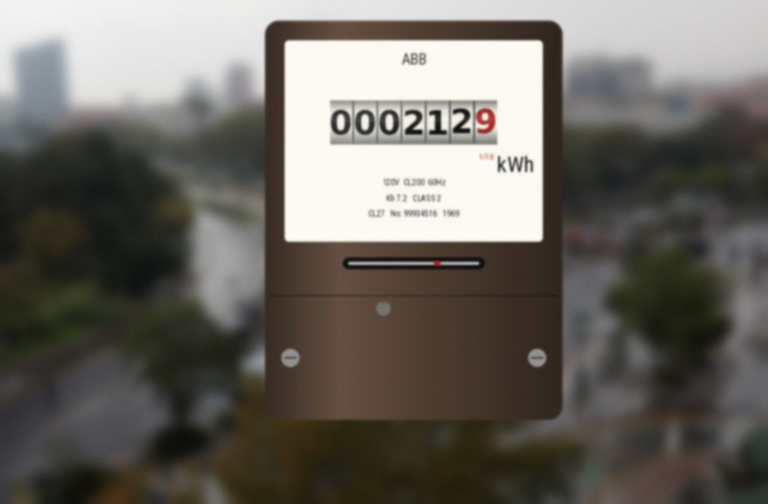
value=212.9 unit=kWh
